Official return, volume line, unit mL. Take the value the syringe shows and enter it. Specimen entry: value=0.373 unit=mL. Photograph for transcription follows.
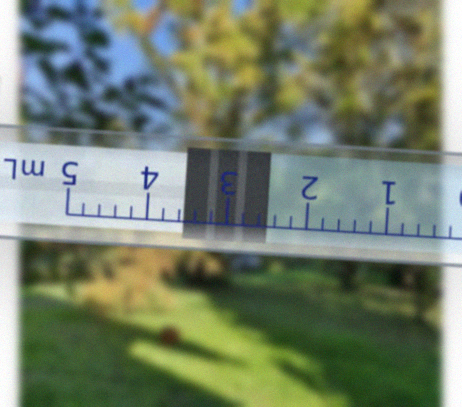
value=2.5 unit=mL
